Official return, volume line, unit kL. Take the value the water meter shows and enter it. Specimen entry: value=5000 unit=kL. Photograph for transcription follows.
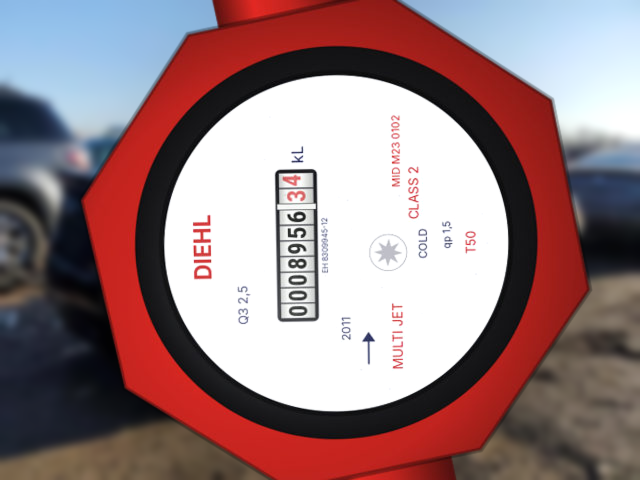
value=8956.34 unit=kL
